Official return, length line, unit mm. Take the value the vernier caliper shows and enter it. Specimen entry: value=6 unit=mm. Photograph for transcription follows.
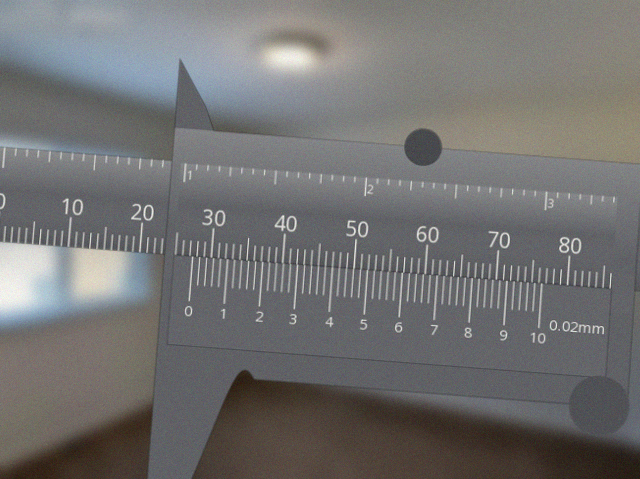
value=27.4 unit=mm
